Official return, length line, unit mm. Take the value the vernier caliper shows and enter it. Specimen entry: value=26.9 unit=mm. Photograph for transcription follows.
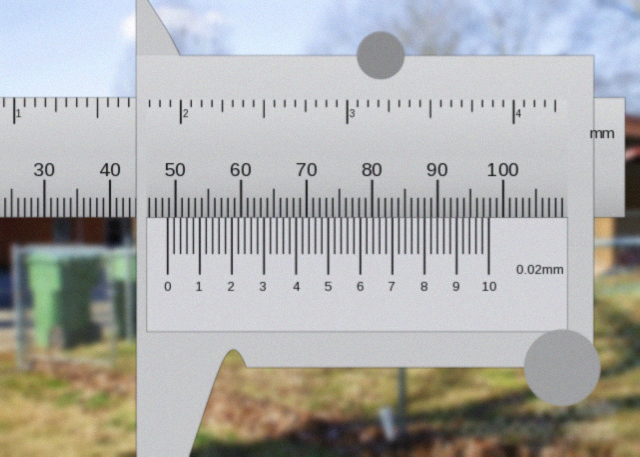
value=48.8 unit=mm
